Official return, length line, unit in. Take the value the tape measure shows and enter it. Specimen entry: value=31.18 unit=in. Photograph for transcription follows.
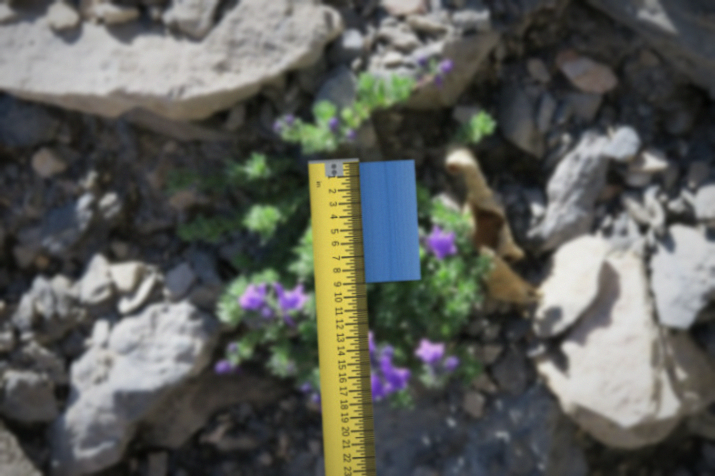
value=9 unit=in
